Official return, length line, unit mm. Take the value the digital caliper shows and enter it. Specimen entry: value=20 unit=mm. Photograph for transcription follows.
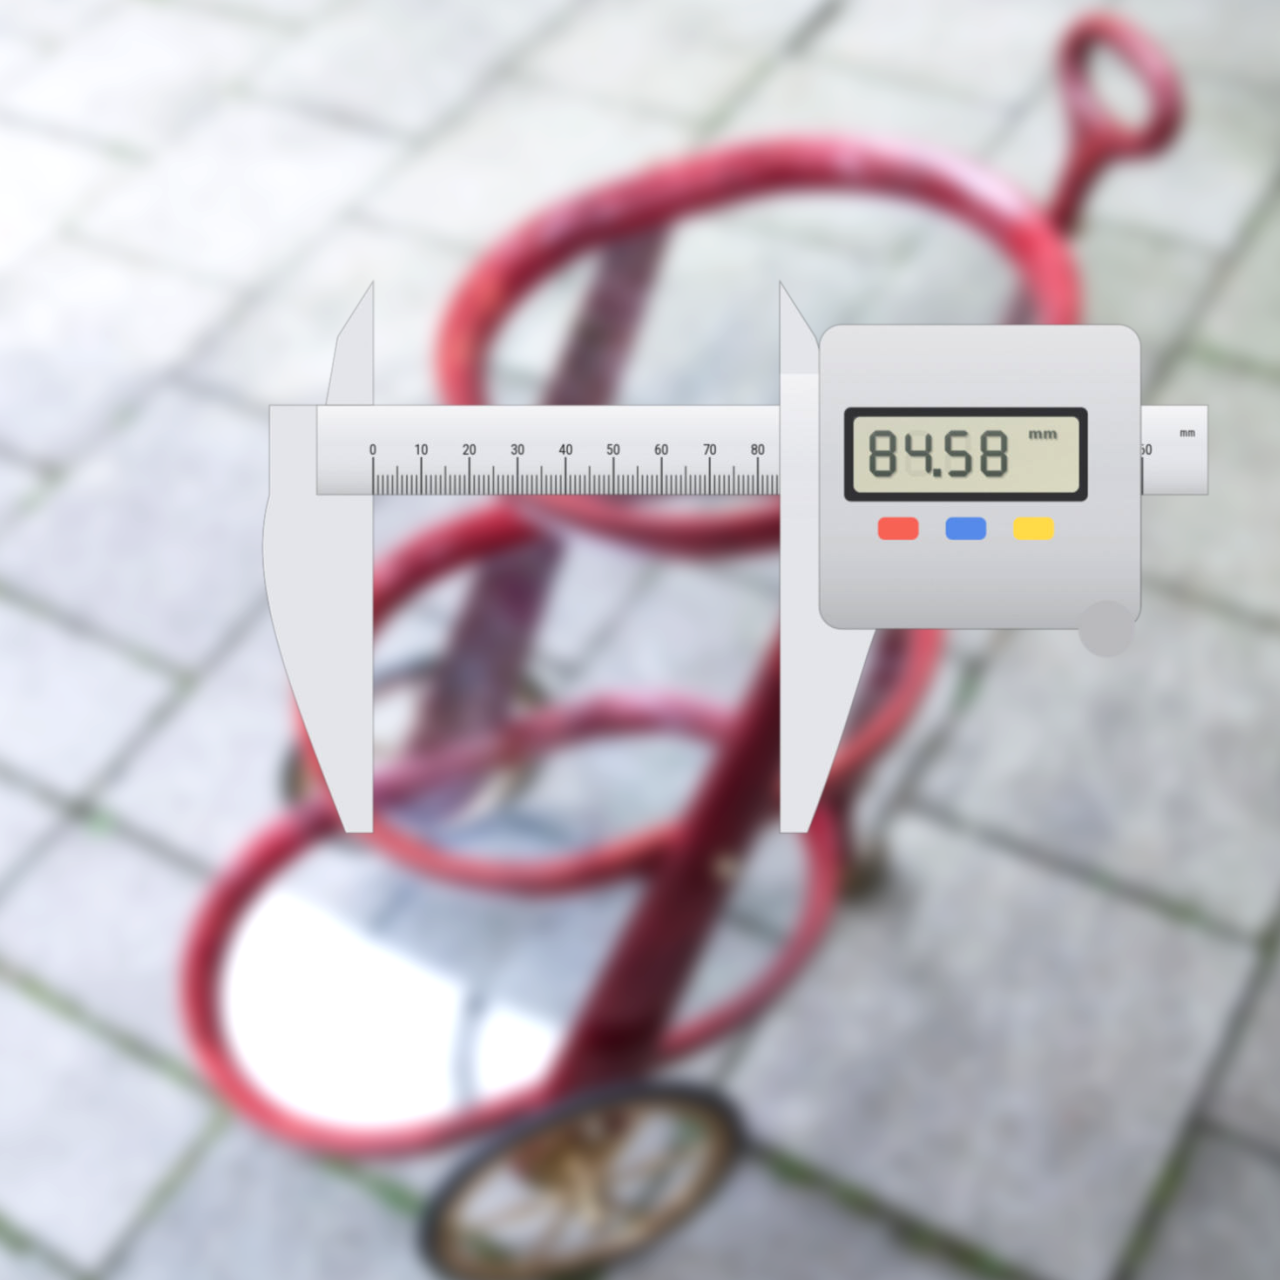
value=84.58 unit=mm
